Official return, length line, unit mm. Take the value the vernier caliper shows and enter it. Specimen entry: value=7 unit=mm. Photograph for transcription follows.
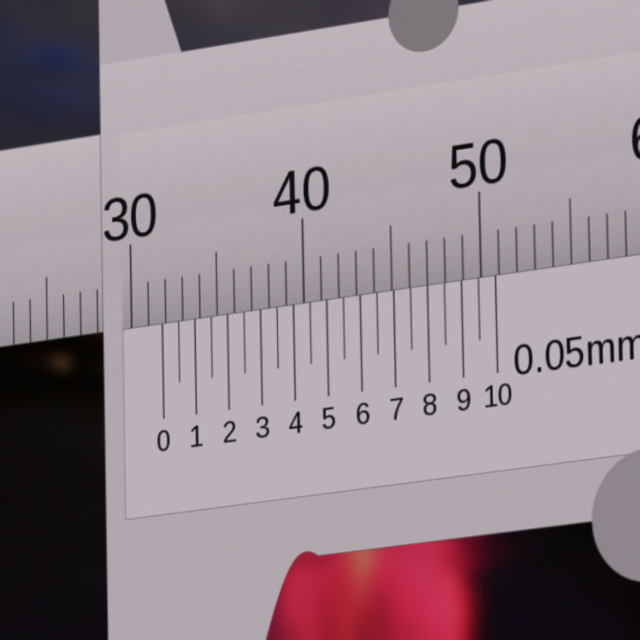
value=31.8 unit=mm
